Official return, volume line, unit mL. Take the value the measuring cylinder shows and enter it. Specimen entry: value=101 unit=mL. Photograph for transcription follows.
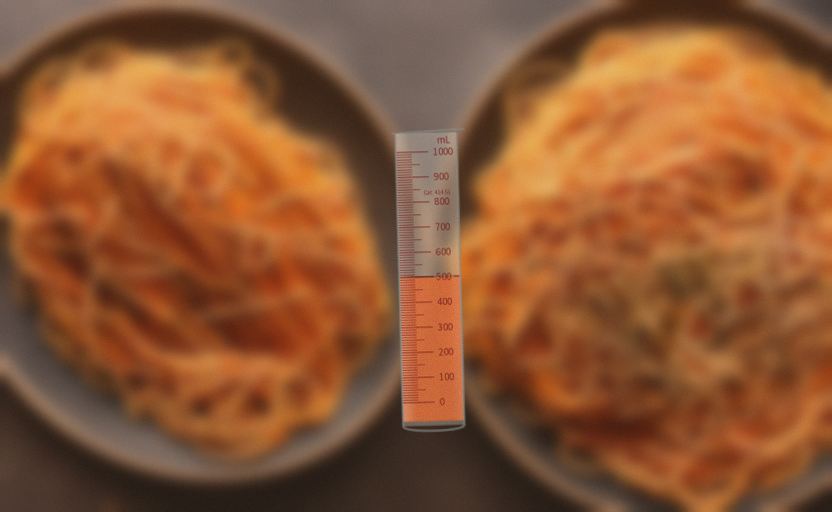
value=500 unit=mL
